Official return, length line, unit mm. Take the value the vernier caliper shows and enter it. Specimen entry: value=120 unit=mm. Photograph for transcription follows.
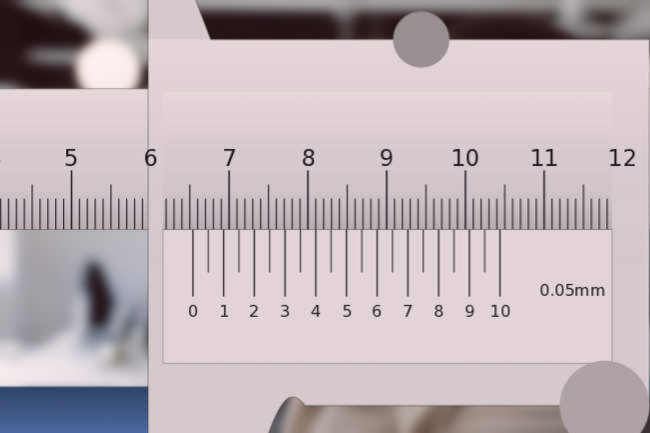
value=65.4 unit=mm
